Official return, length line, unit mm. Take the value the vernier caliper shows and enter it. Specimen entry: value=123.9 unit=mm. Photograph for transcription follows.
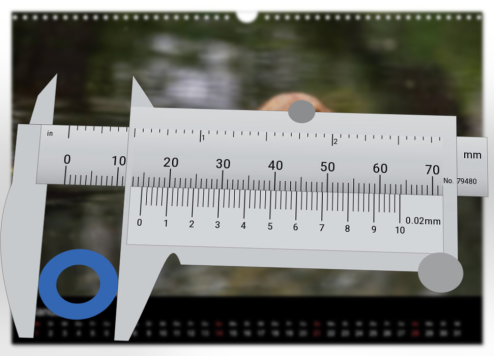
value=14.8 unit=mm
